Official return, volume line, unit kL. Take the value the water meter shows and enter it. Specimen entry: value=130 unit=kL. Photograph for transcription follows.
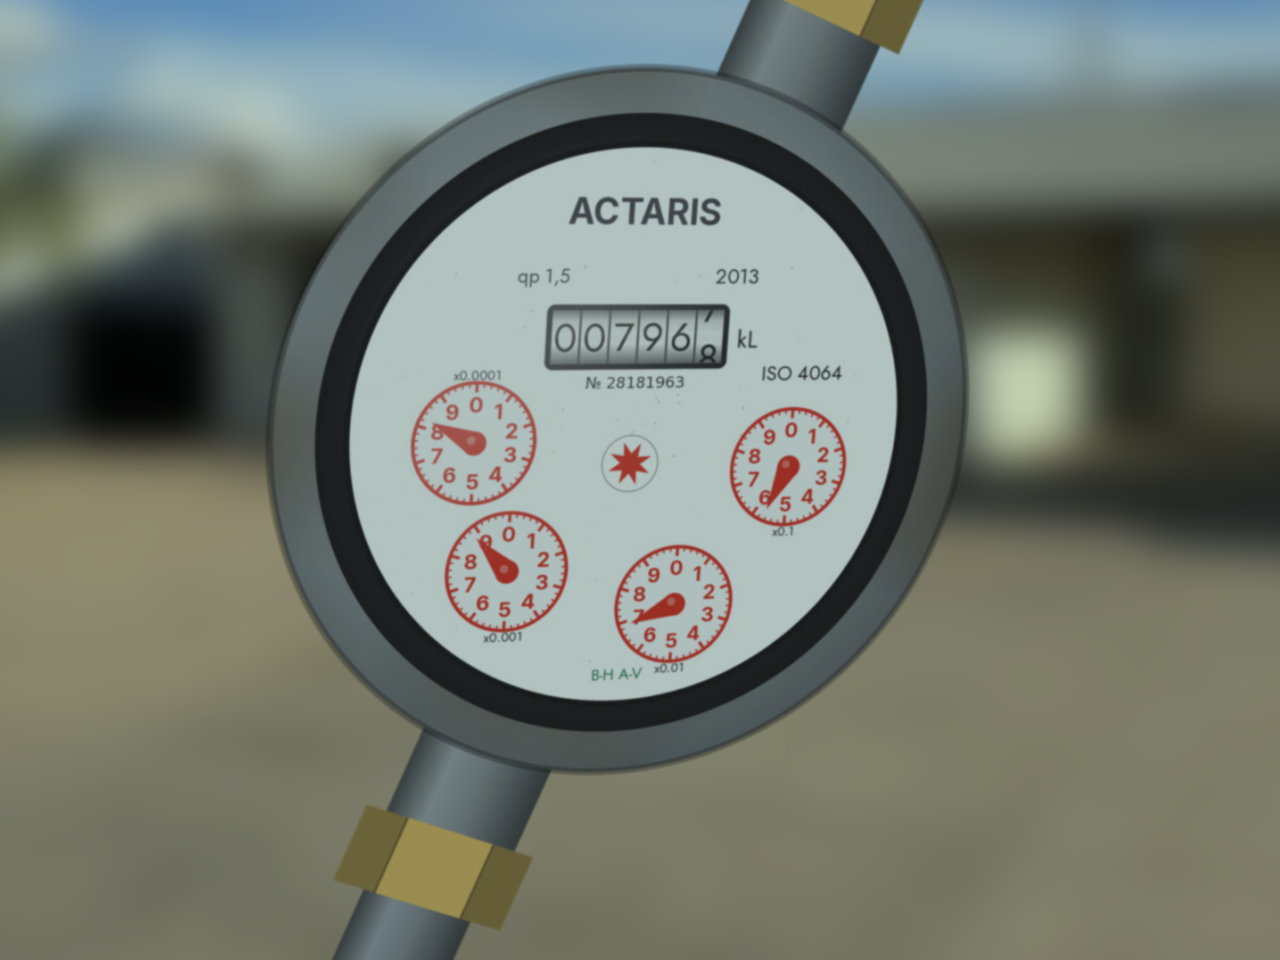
value=7967.5688 unit=kL
